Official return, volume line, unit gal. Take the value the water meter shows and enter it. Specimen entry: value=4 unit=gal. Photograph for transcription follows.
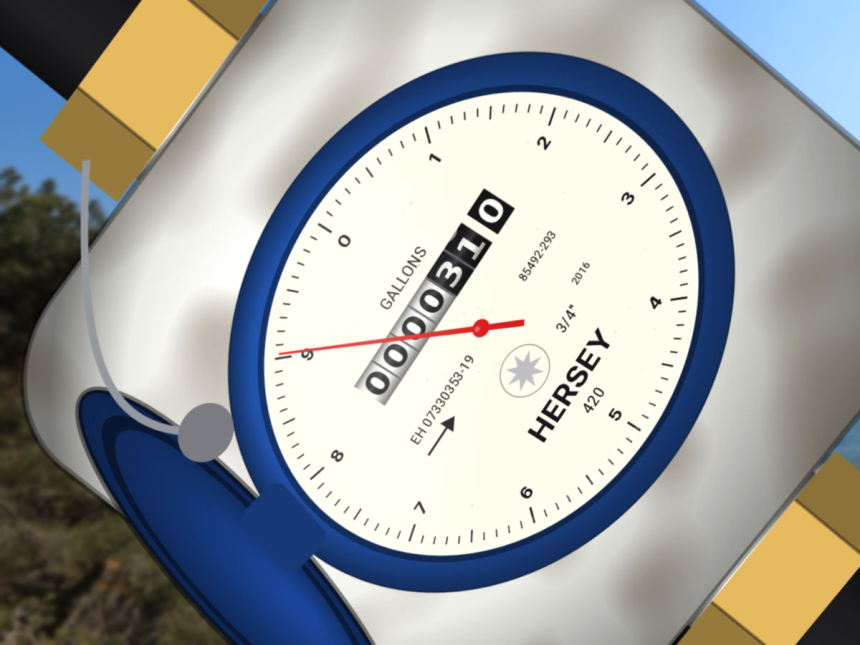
value=309.0 unit=gal
